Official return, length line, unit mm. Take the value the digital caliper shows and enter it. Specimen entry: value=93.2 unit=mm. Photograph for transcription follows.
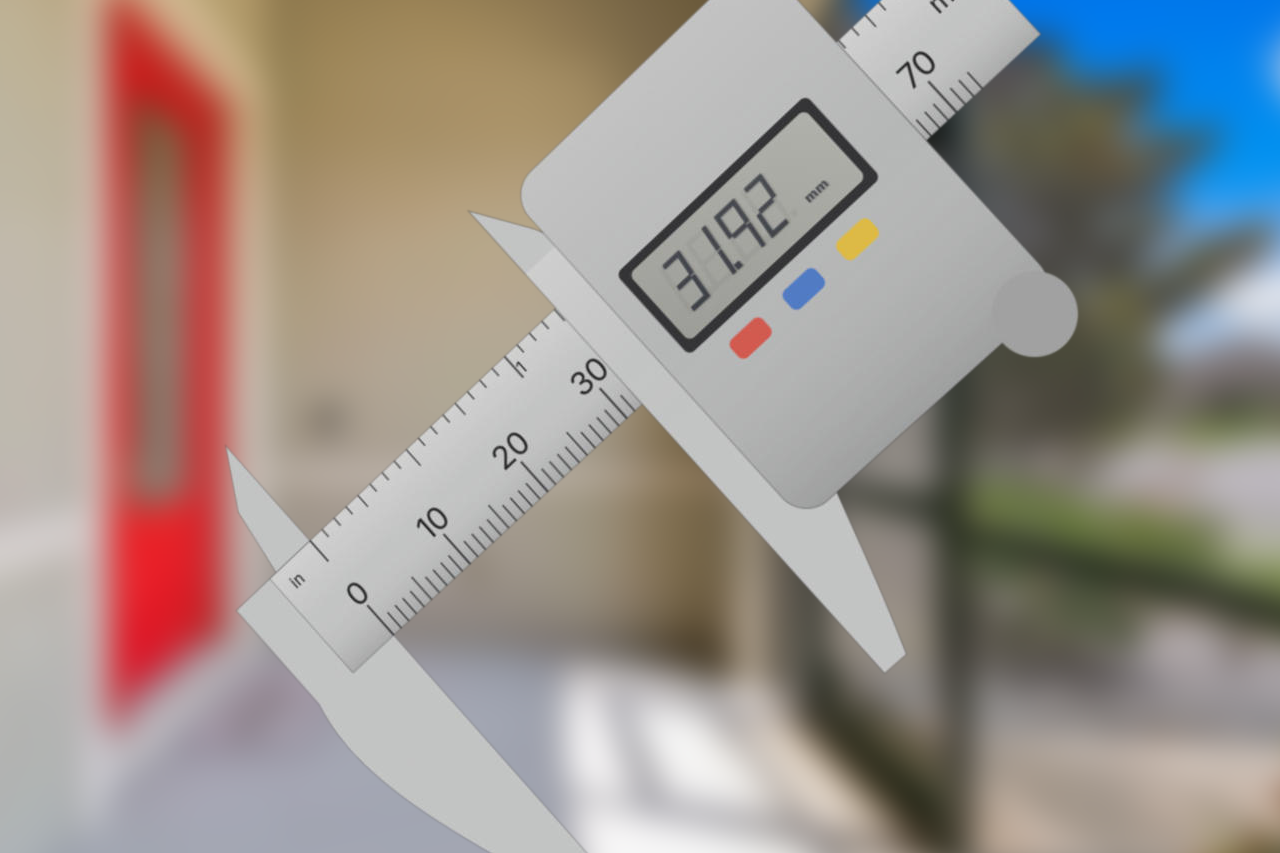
value=31.92 unit=mm
